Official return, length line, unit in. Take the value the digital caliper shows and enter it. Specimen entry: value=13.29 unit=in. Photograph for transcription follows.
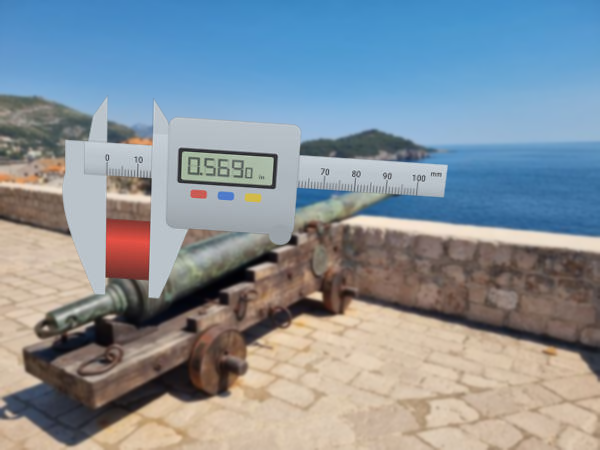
value=0.5690 unit=in
